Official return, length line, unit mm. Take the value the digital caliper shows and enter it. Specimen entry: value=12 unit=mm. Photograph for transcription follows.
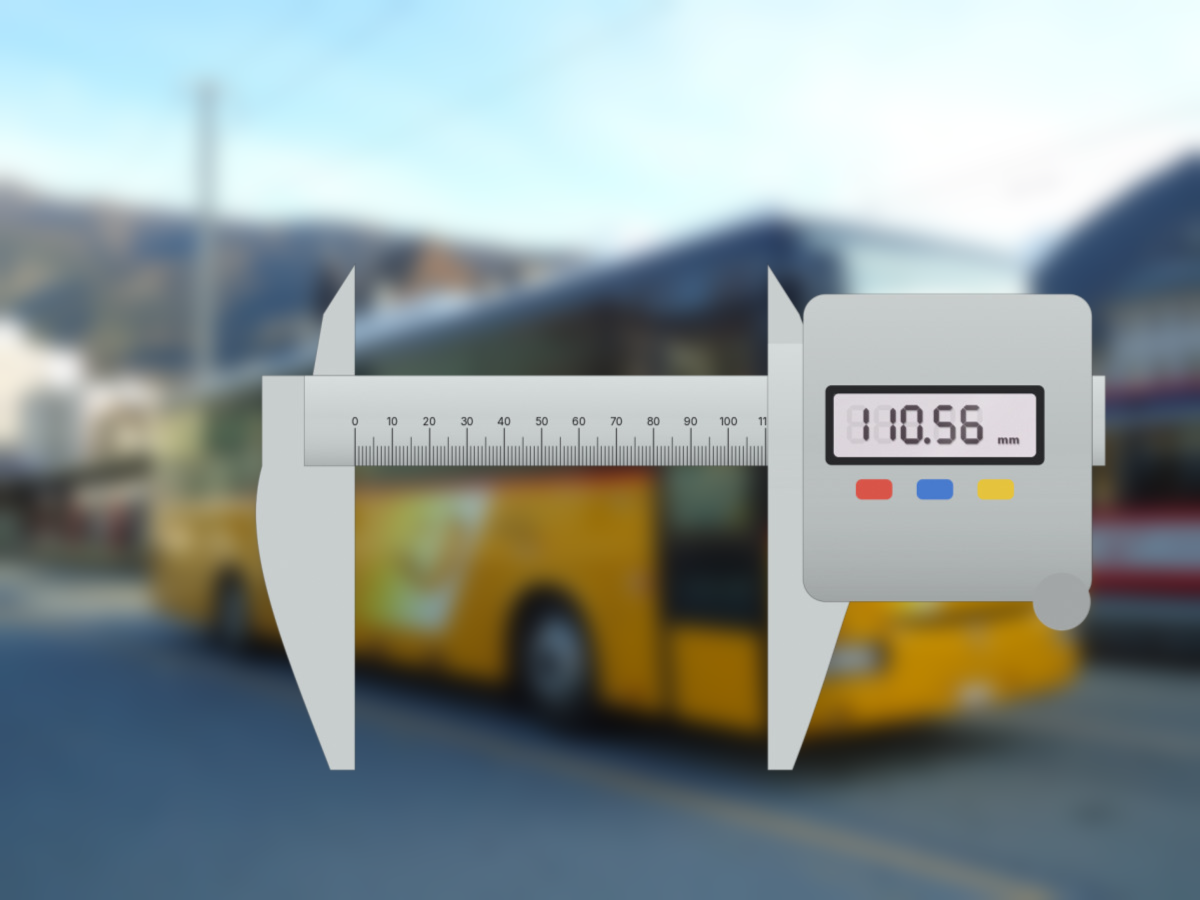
value=110.56 unit=mm
